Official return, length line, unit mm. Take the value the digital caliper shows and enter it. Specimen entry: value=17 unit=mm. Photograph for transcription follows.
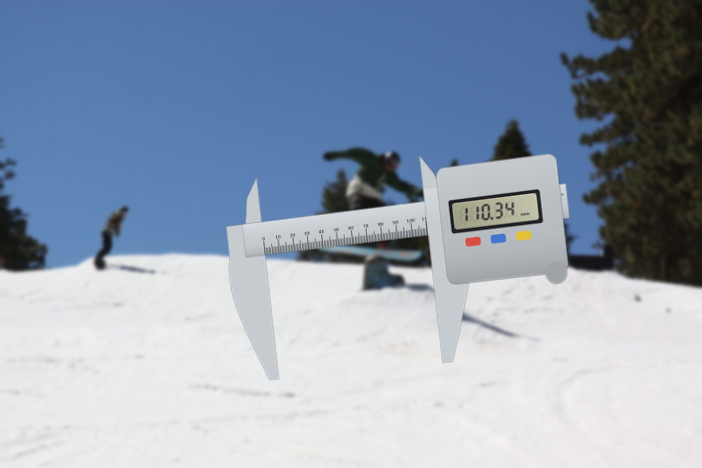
value=110.34 unit=mm
